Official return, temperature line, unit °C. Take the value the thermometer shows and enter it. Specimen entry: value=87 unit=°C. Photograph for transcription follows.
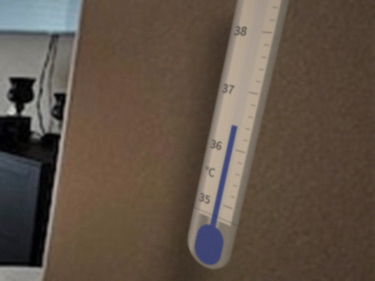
value=36.4 unit=°C
